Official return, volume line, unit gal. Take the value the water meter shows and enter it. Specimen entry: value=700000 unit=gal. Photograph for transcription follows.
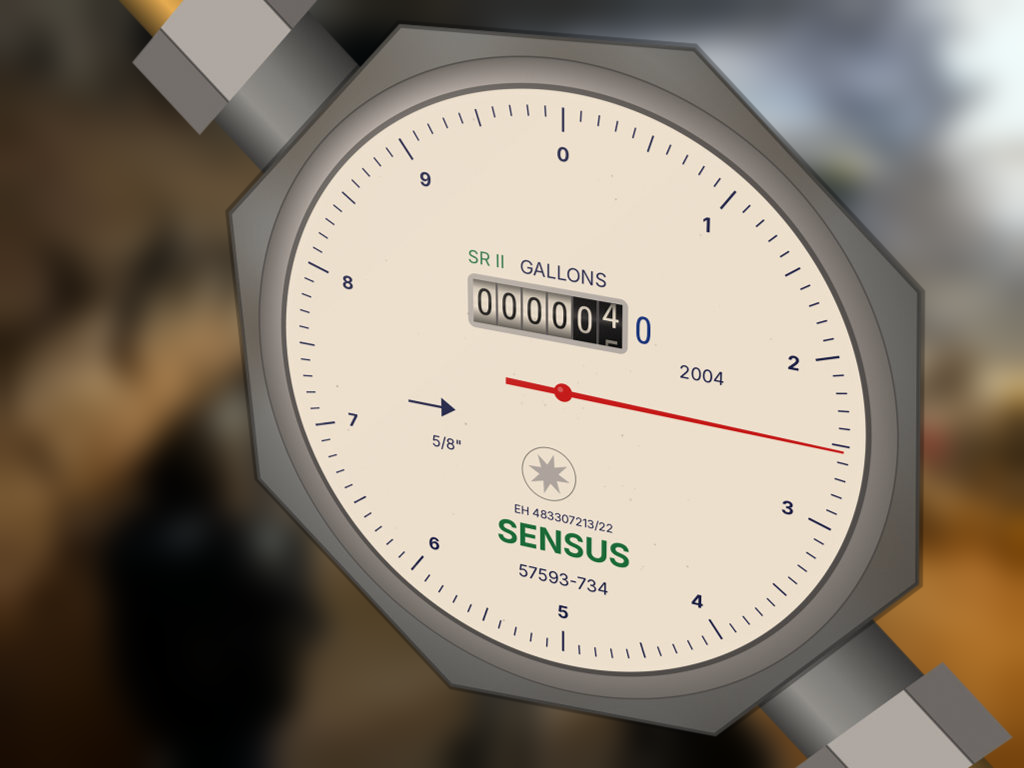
value=42.5 unit=gal
